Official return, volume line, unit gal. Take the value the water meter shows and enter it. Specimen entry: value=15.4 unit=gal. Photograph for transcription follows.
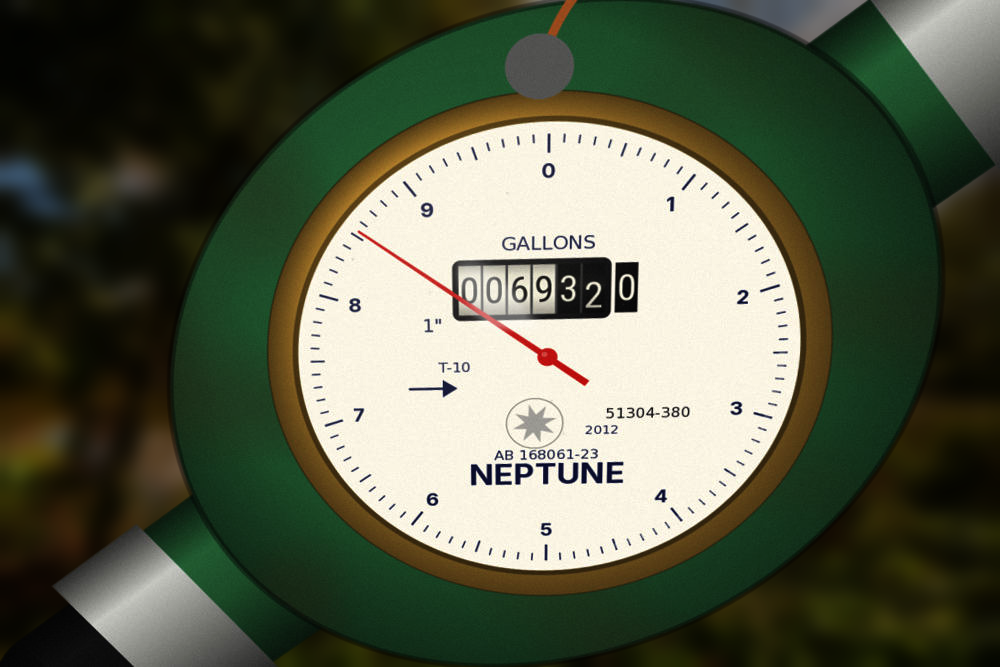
value=69318.5 unit=gal
